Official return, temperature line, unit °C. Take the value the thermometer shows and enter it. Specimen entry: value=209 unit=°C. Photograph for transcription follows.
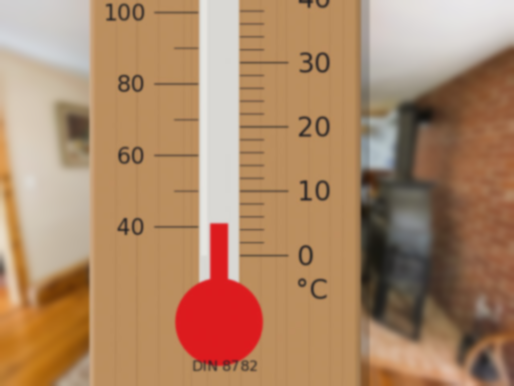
value=5 unit=°C
